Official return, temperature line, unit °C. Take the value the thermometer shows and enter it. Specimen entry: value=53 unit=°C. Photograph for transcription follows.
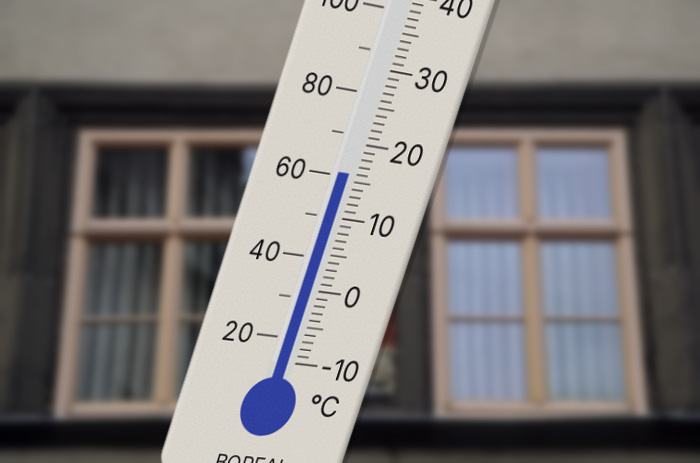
value=16 unit=°C
